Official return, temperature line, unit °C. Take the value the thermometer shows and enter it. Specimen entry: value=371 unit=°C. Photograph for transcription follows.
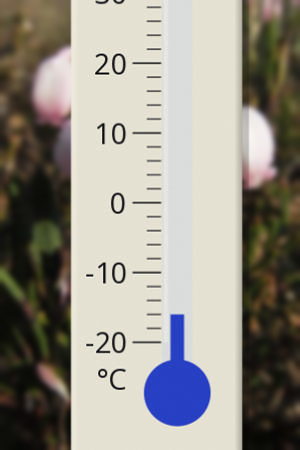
value=-16 unit=°C
